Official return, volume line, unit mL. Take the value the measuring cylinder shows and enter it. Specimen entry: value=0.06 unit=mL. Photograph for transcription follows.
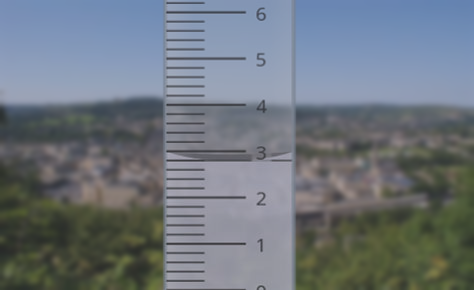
value=2.8 unit=mL
